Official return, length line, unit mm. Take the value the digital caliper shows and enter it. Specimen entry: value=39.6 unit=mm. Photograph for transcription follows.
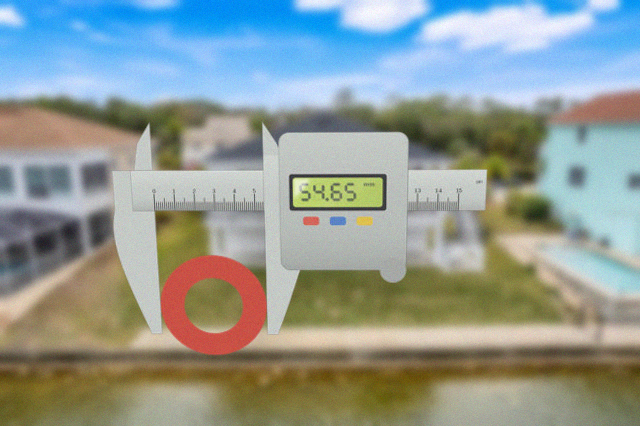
value=54.65 unit=mm
